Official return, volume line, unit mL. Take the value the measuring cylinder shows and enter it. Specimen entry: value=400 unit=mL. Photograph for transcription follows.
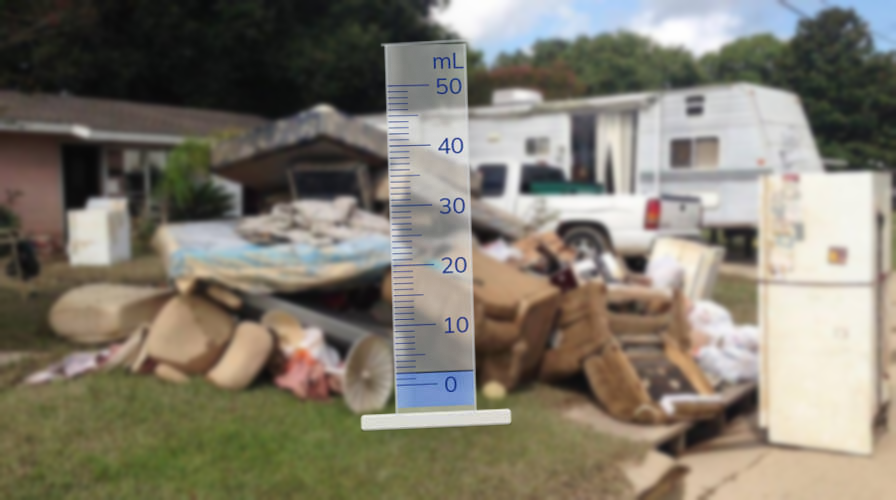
value=2 unit=mL
